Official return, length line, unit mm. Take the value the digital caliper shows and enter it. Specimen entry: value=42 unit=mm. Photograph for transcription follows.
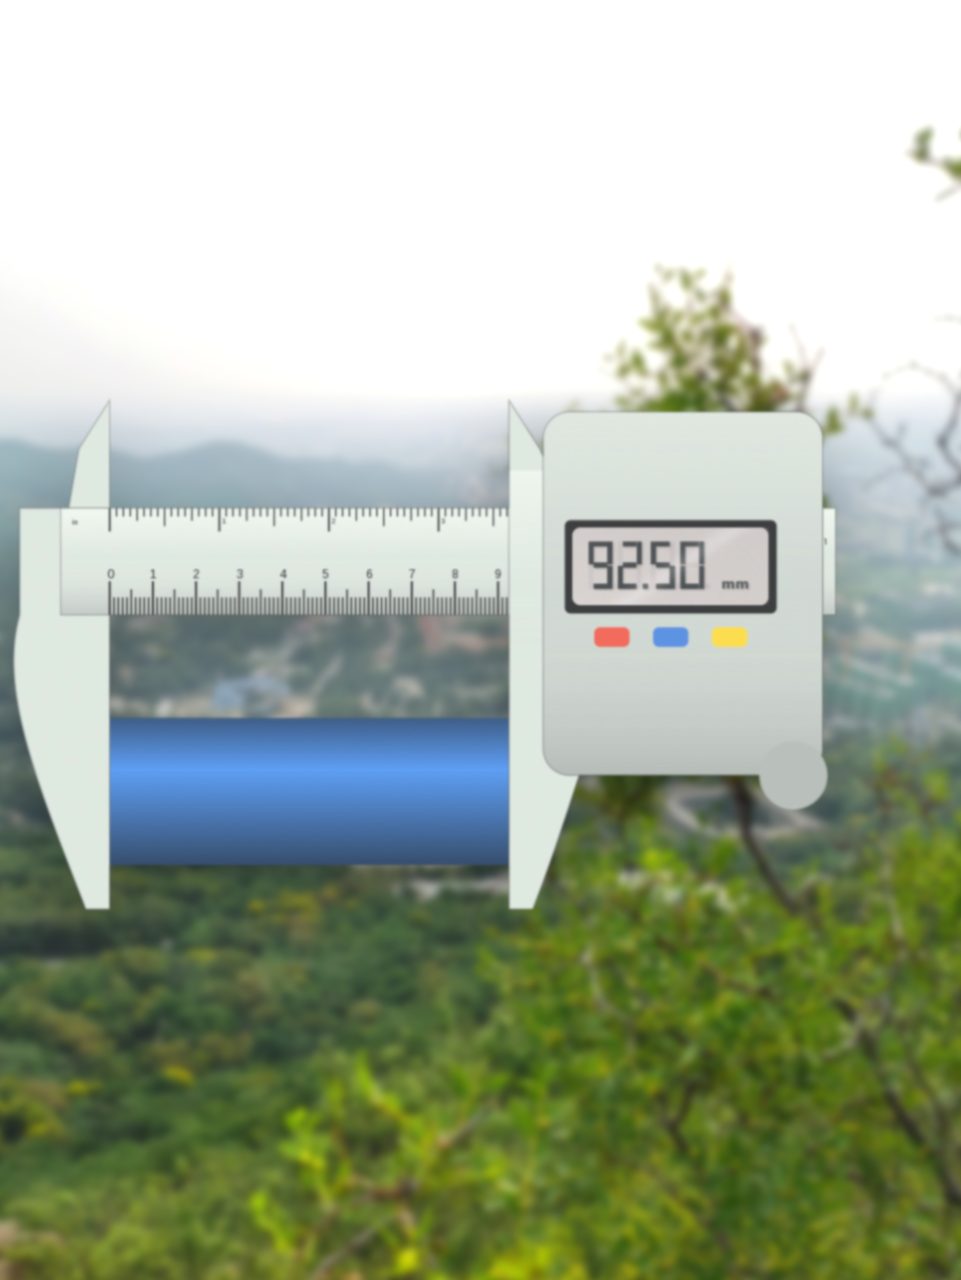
value=92.50 unit=mm
